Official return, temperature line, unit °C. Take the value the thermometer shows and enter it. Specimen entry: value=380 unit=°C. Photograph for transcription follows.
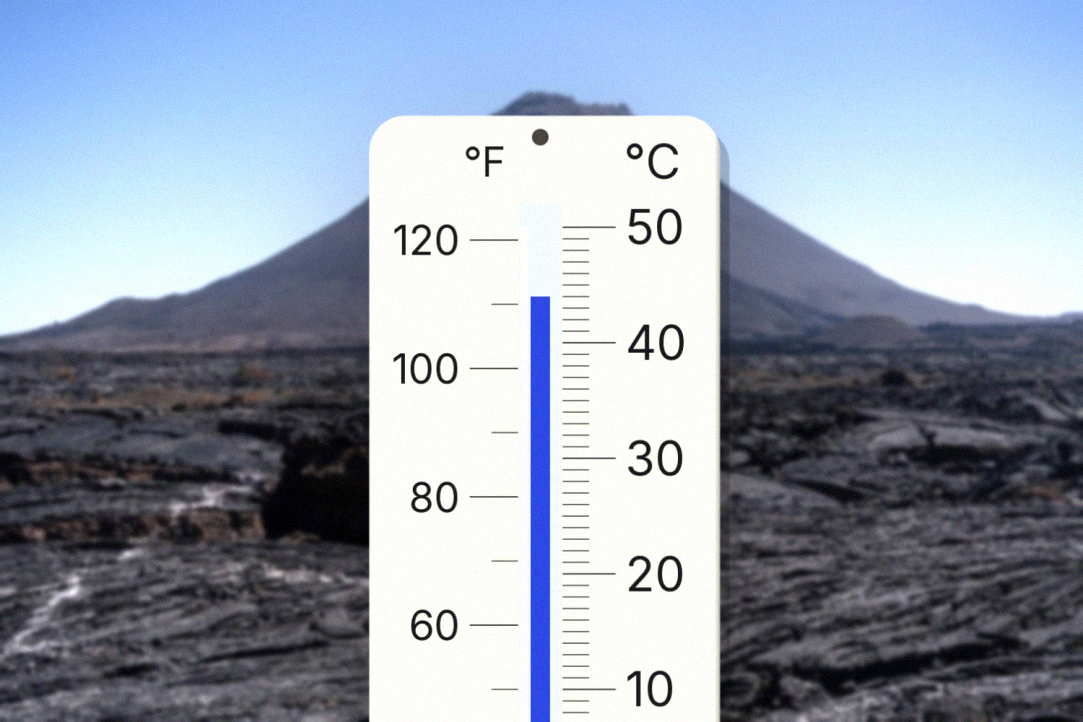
value=44 unit=°C
